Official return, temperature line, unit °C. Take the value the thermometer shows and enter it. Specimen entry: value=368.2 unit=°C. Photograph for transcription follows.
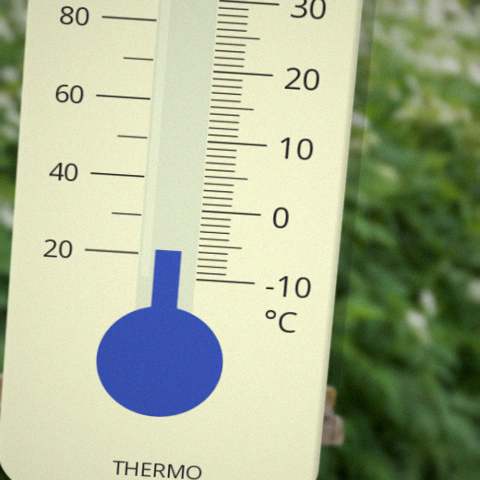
value=-6 unit=°C
